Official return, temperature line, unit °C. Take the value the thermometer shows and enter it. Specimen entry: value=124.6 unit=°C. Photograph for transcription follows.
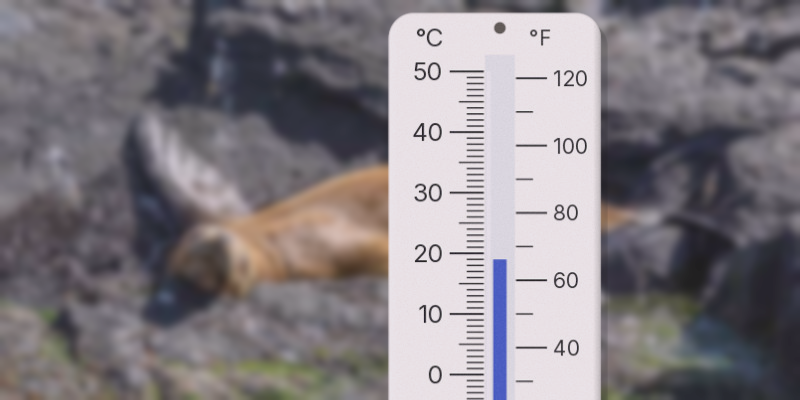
value=19 unit=°C
